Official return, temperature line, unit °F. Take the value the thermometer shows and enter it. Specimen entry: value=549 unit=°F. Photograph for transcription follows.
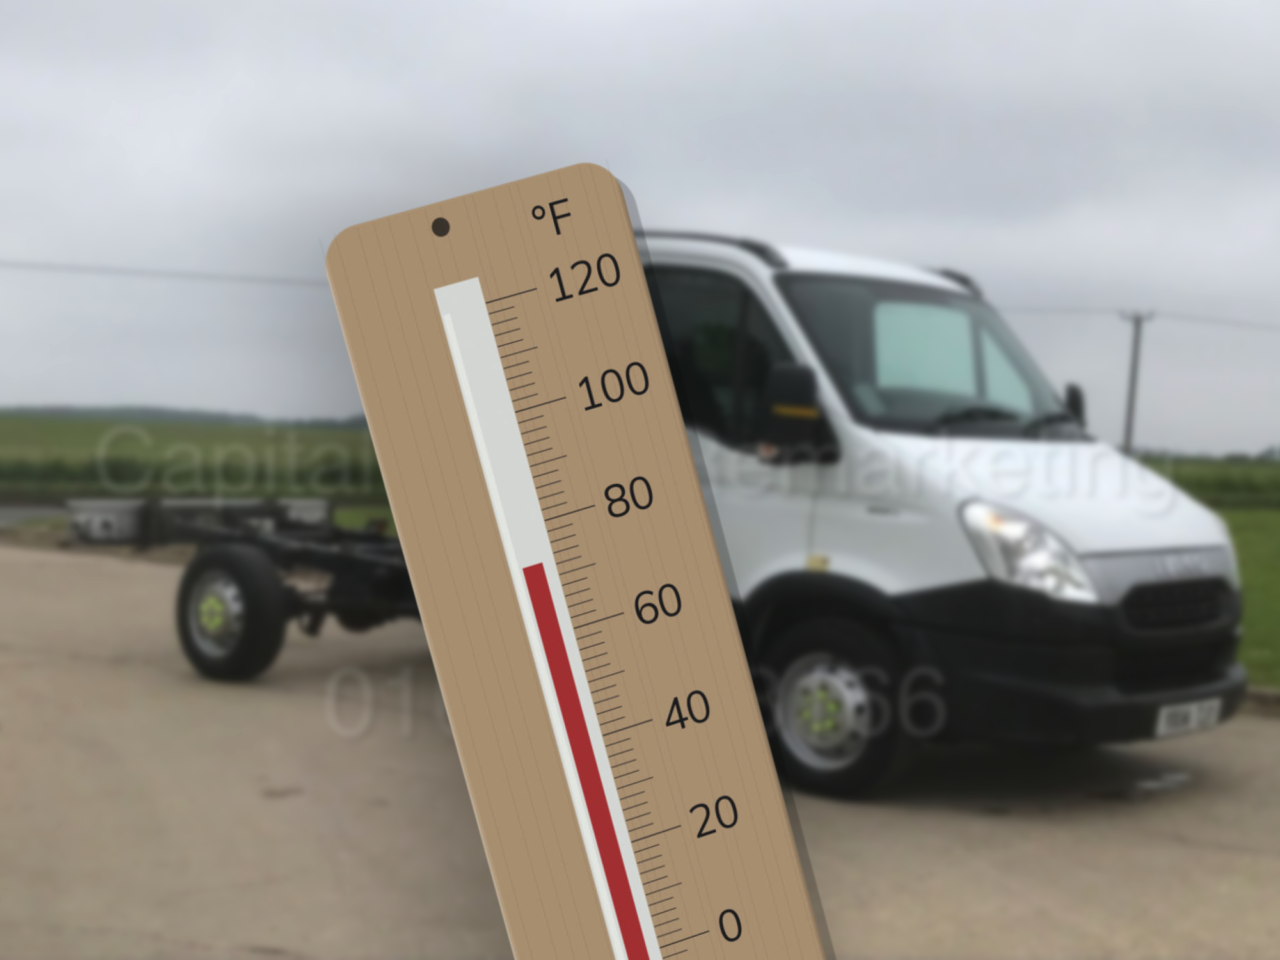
value=73 unit=°F
